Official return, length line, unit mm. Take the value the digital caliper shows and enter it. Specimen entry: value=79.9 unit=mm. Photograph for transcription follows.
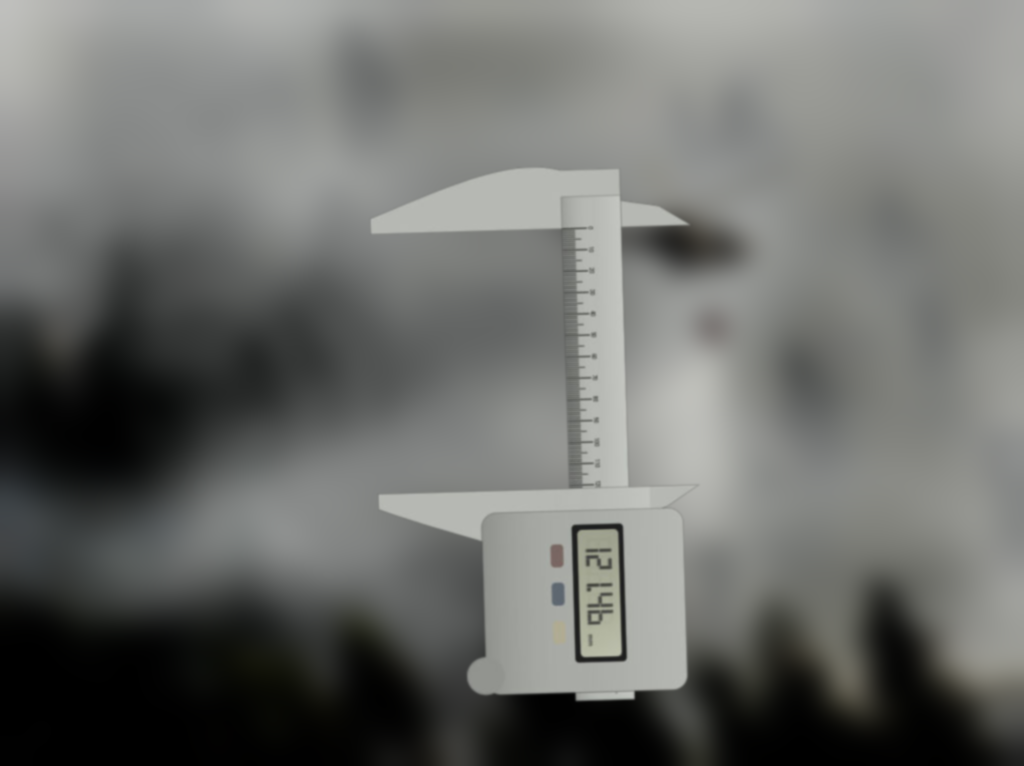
value=121.46 unit=mm
